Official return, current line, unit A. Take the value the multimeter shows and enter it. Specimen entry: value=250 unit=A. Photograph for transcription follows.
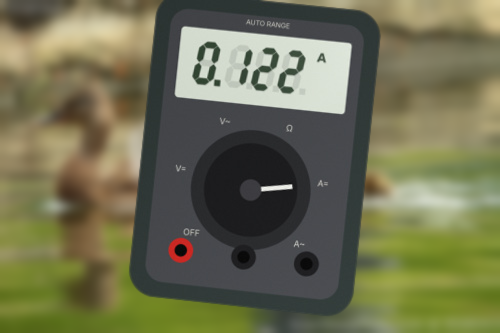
value=0.122 unit=A
